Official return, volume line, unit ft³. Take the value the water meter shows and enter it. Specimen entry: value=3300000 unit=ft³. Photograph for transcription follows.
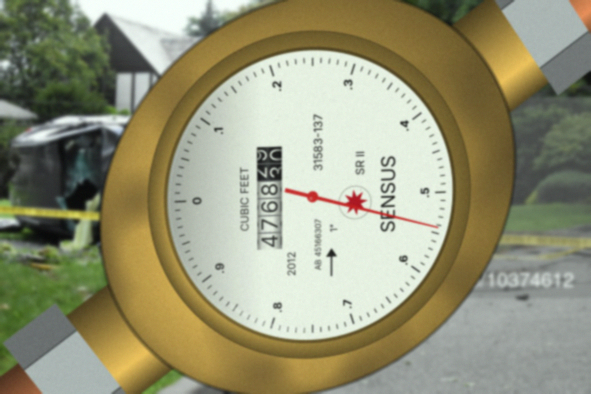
value=476829.54 unit=ft³
